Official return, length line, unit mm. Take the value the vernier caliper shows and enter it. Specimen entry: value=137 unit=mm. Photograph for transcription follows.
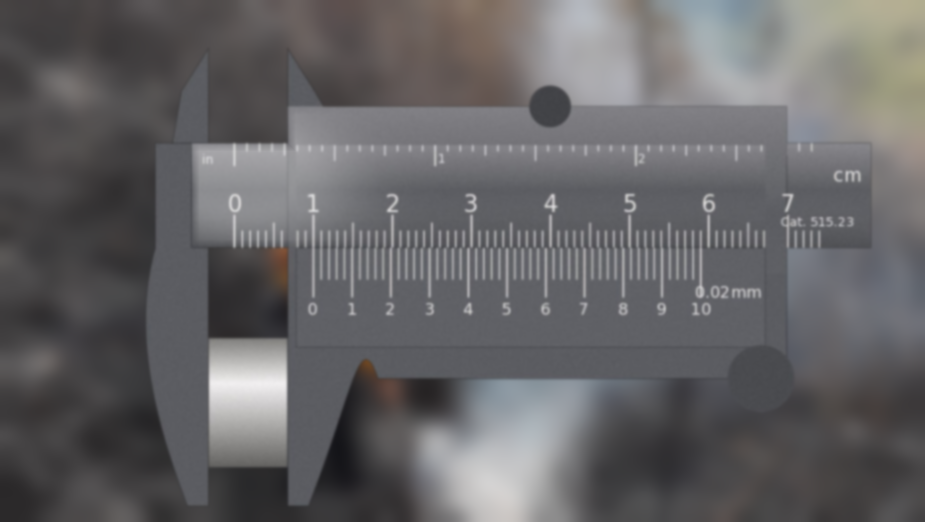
value=10.0 unit=mm
